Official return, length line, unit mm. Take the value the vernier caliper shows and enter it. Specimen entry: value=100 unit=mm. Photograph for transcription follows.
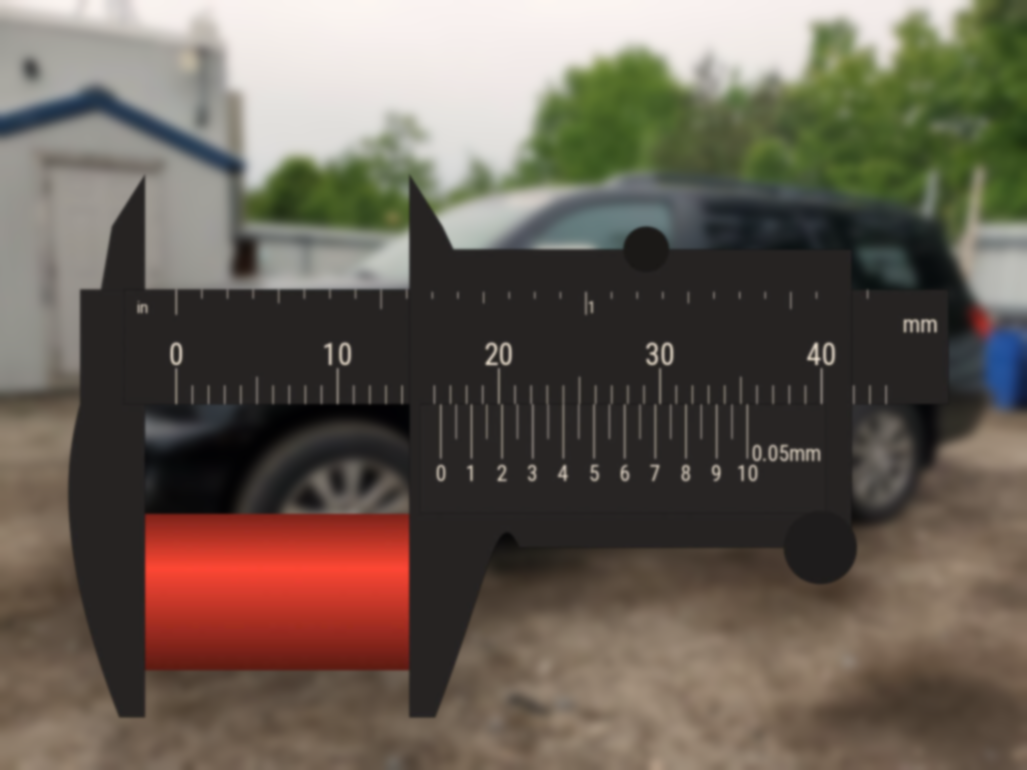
value=16.4 unit=mm
